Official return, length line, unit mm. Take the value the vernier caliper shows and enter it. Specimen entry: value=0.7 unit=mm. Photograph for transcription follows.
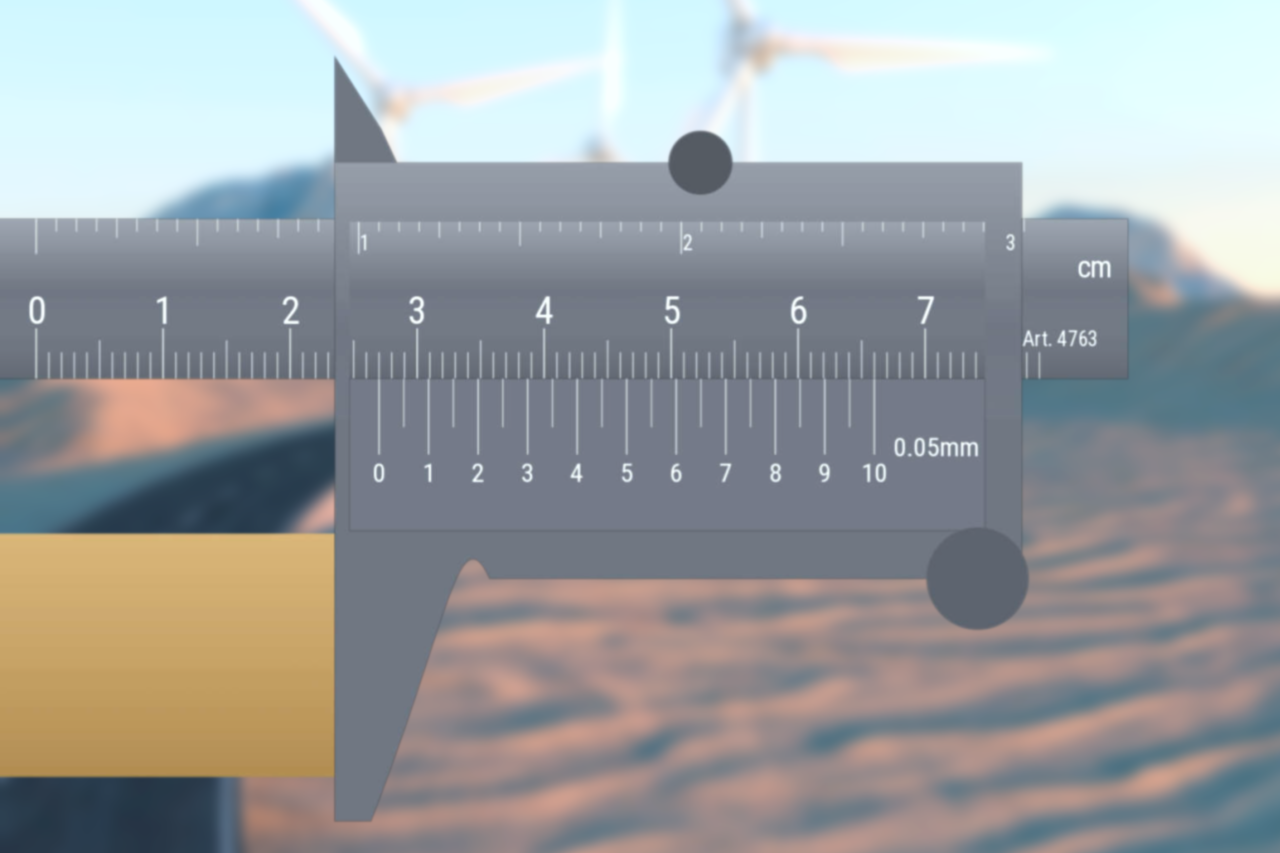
value=27.0 unit=mm
